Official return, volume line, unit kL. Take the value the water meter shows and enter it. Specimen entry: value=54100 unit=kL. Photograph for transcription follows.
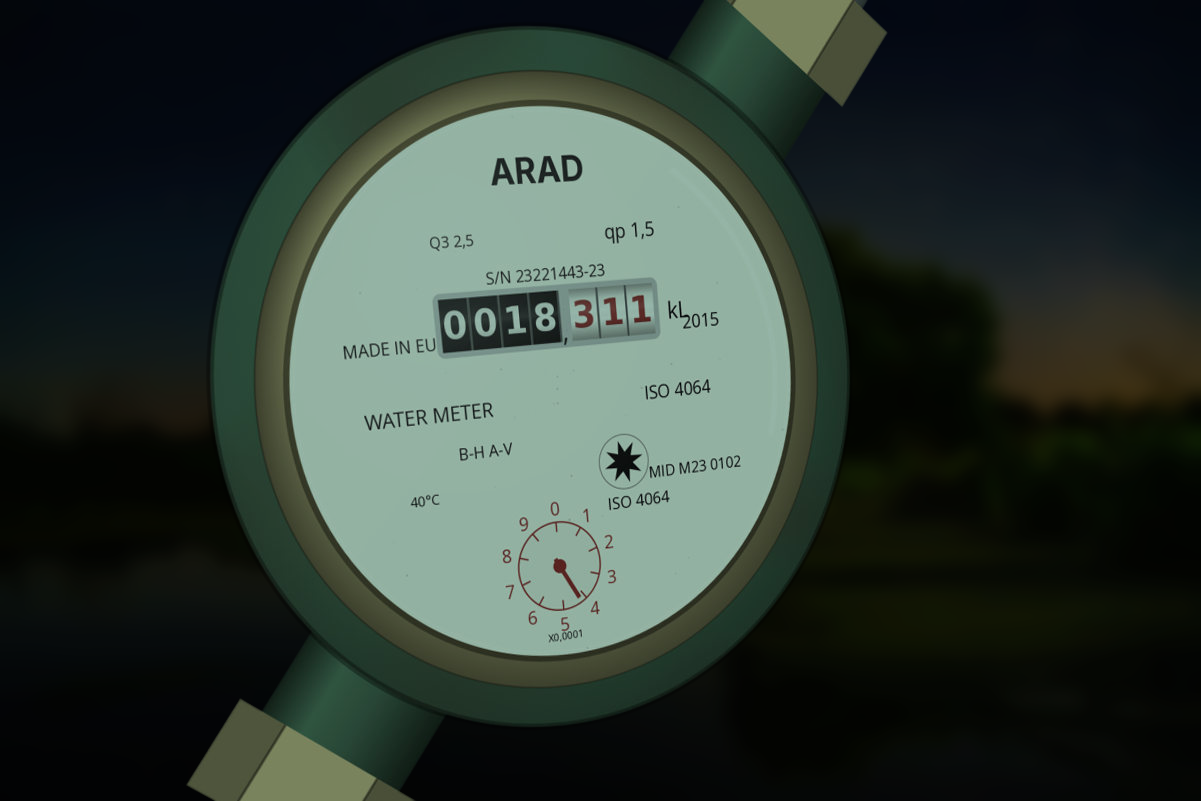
value=18.3114 unit=kL
